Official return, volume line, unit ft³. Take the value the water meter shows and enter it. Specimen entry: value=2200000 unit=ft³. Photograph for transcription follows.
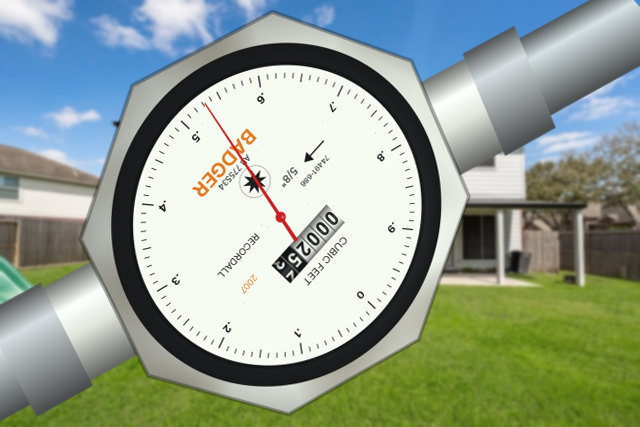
value=252.53 unit=ft³
